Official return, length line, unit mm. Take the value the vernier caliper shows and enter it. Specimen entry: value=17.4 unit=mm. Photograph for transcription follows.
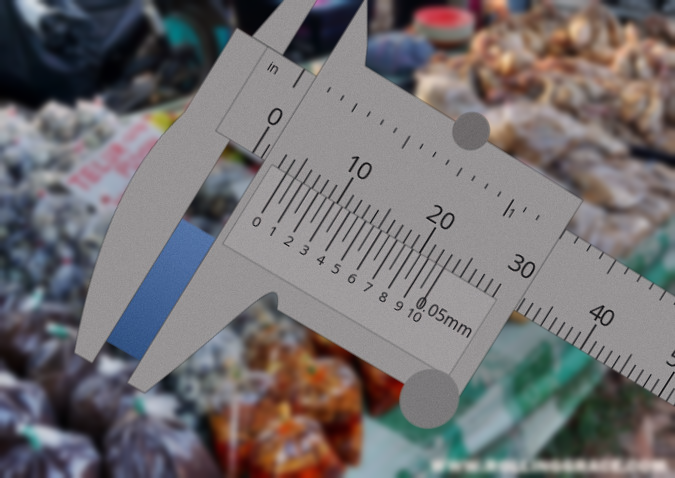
value=4.0 unit=mm
